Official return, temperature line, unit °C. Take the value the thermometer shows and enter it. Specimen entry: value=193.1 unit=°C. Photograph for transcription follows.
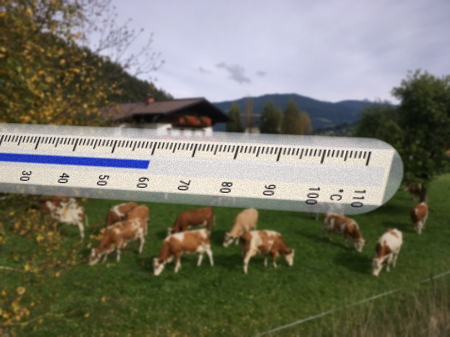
value=60 unit=°C
